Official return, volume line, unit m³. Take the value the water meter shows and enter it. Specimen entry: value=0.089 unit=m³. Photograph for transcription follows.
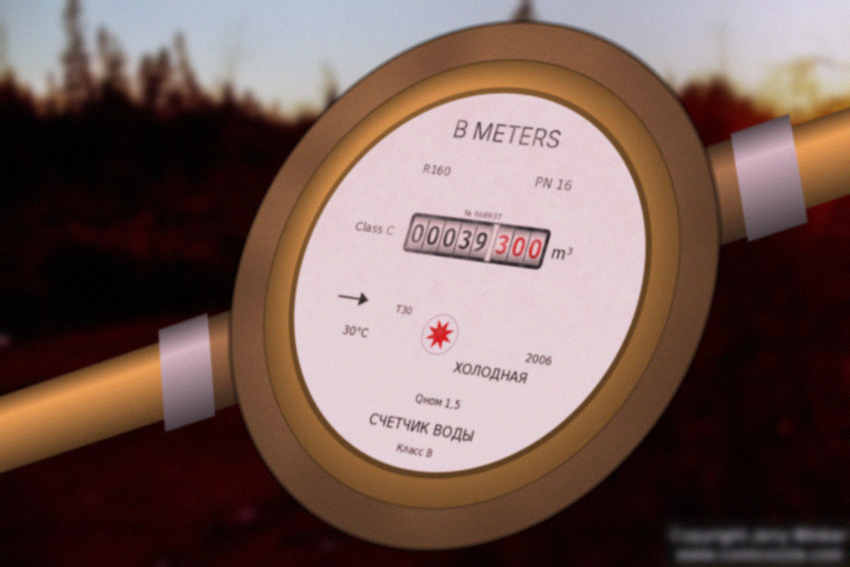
value=39.300 unit=m³
